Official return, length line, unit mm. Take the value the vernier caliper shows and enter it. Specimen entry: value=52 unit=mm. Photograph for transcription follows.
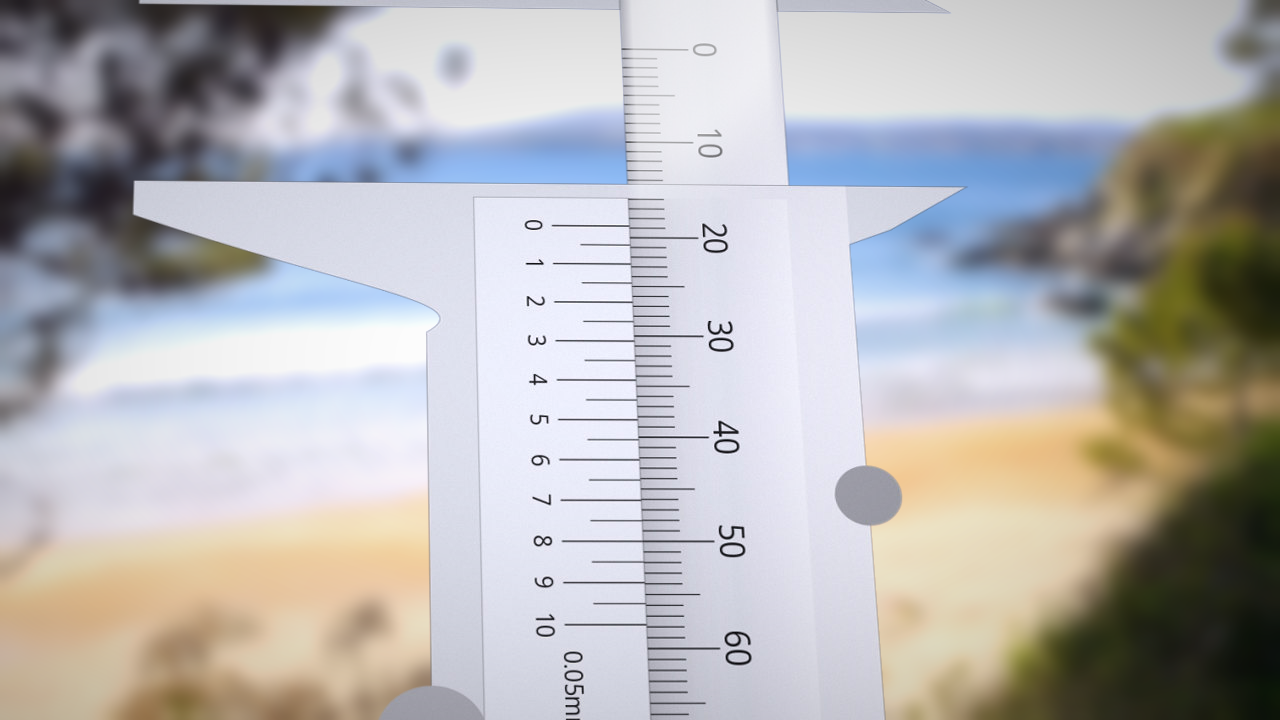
value=18.8 unit=mm
